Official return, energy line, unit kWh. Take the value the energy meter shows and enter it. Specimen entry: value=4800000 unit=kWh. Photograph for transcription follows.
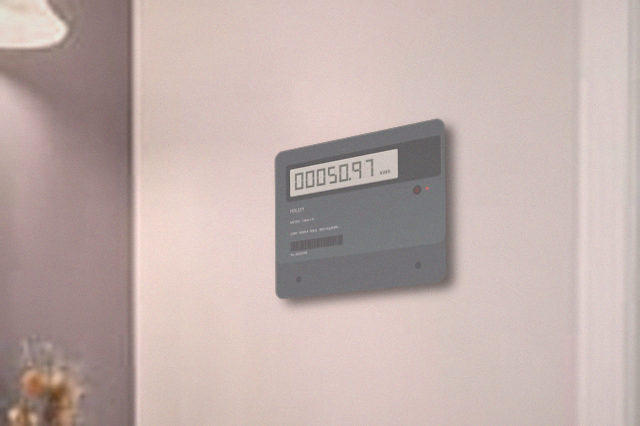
value=50.97 unit=kWh
